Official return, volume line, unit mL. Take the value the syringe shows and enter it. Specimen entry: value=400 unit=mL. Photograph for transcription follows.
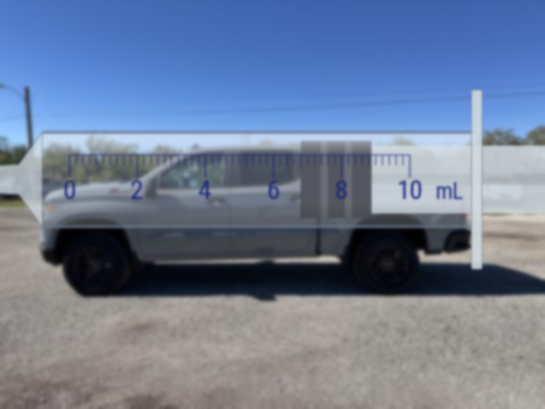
value=6.8 unit=mL
